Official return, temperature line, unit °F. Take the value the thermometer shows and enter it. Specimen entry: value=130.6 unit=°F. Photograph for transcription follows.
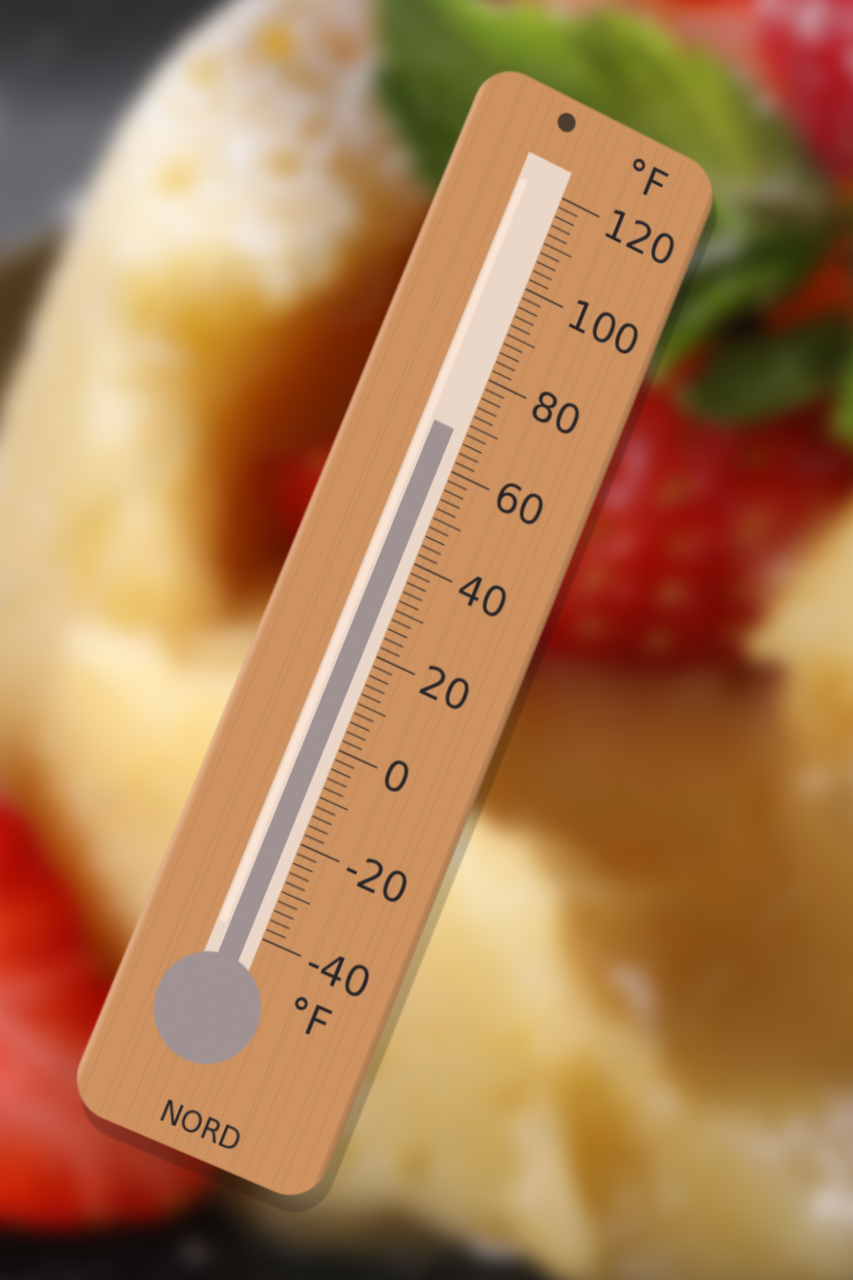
value=68 unit=°F
